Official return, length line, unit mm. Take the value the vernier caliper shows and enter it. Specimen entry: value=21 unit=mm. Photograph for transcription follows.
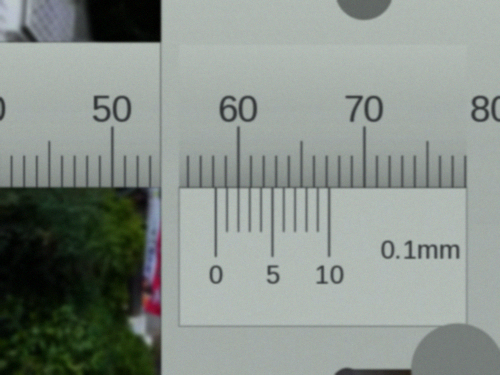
value=58.2 unit=mm
